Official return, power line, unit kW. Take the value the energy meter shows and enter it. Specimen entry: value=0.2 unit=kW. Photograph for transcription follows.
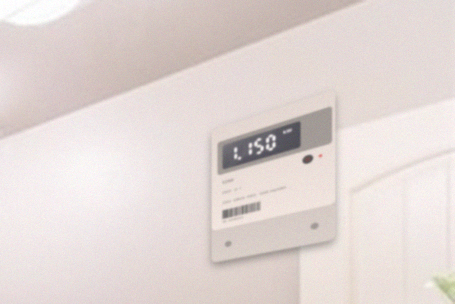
value=1.150 unit=kW
